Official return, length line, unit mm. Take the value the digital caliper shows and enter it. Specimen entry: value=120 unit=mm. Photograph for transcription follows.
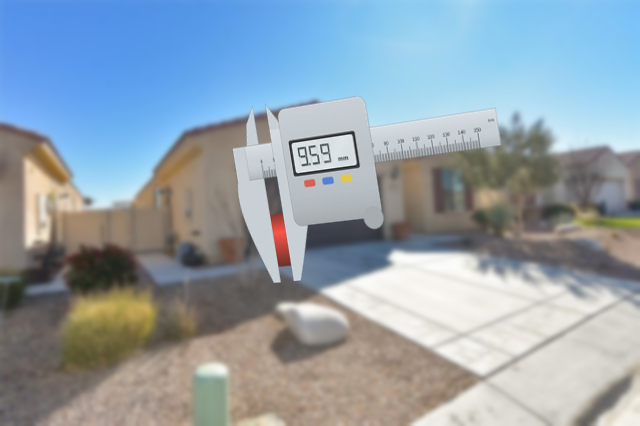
value=9.59 unit=mm
